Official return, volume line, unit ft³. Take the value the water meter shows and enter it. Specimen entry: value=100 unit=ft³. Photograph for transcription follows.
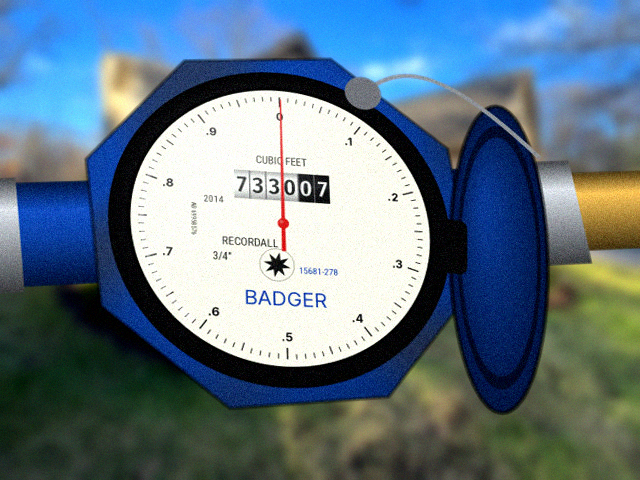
value=733007.00 unit=ft³
